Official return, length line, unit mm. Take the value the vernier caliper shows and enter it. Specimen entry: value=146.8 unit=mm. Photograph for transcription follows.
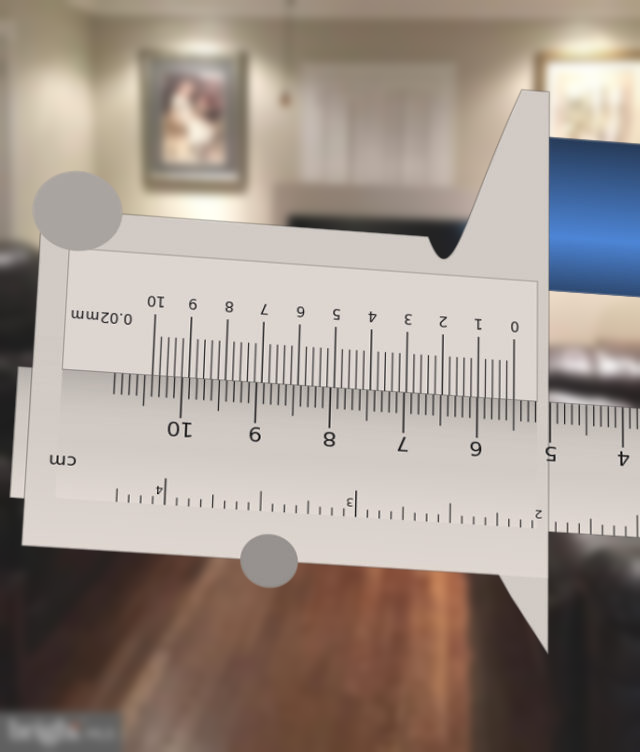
value=55.0 unit=mm
